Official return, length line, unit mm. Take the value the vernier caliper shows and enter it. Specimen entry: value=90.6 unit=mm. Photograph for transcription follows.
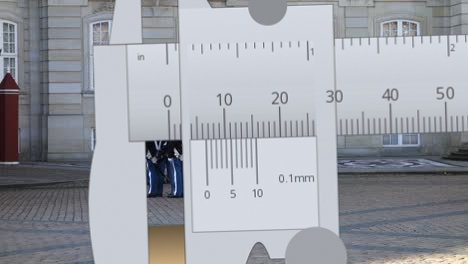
value=6.6 unit=mm
